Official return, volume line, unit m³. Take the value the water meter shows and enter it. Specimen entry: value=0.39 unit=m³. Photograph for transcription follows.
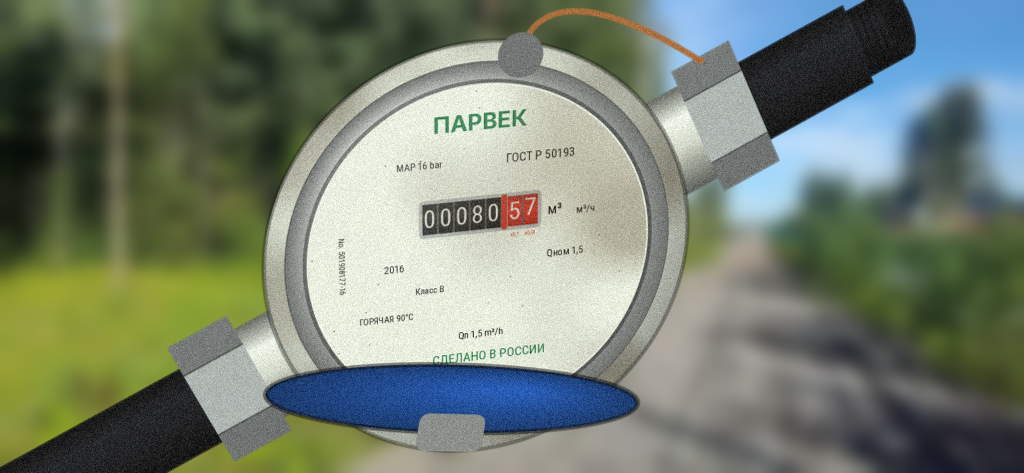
value=80.57 unit=m³
